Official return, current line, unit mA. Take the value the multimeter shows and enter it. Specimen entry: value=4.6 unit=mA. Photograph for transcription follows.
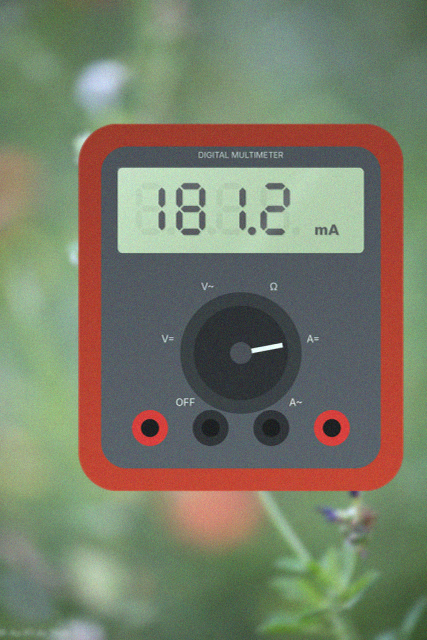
value=181.2 unit=mA
